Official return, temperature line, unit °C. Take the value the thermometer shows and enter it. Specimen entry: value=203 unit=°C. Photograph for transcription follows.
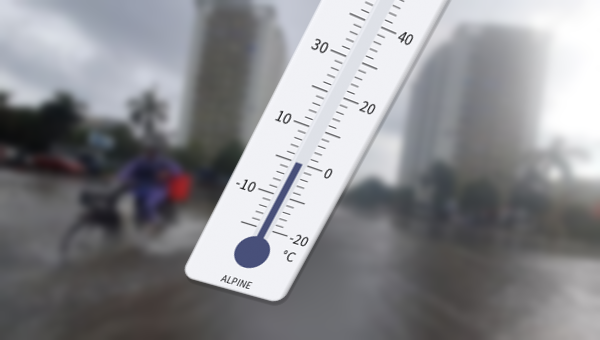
value=0 unit=°C
